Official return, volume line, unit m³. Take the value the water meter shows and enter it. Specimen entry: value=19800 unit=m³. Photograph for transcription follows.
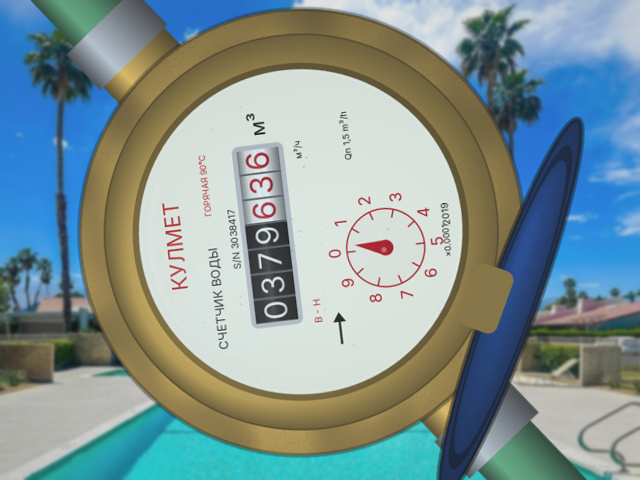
value=379.6360 unit=m³
